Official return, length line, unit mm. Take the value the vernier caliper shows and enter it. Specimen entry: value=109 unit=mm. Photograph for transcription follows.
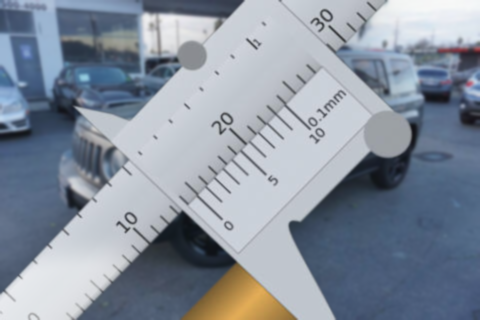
value=14.9 unit=mm
